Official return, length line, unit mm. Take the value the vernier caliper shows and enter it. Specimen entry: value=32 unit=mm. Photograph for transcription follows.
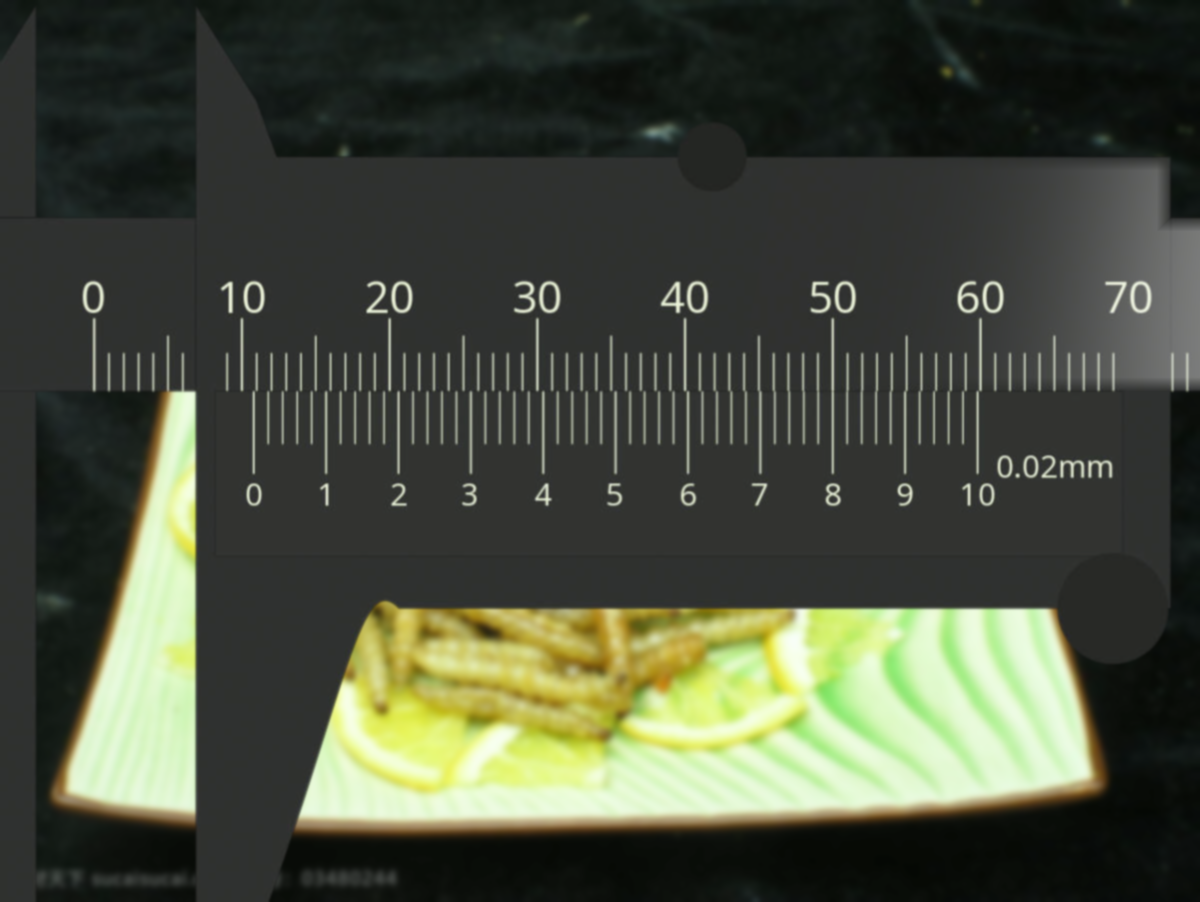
value=10.8 unit=mm
